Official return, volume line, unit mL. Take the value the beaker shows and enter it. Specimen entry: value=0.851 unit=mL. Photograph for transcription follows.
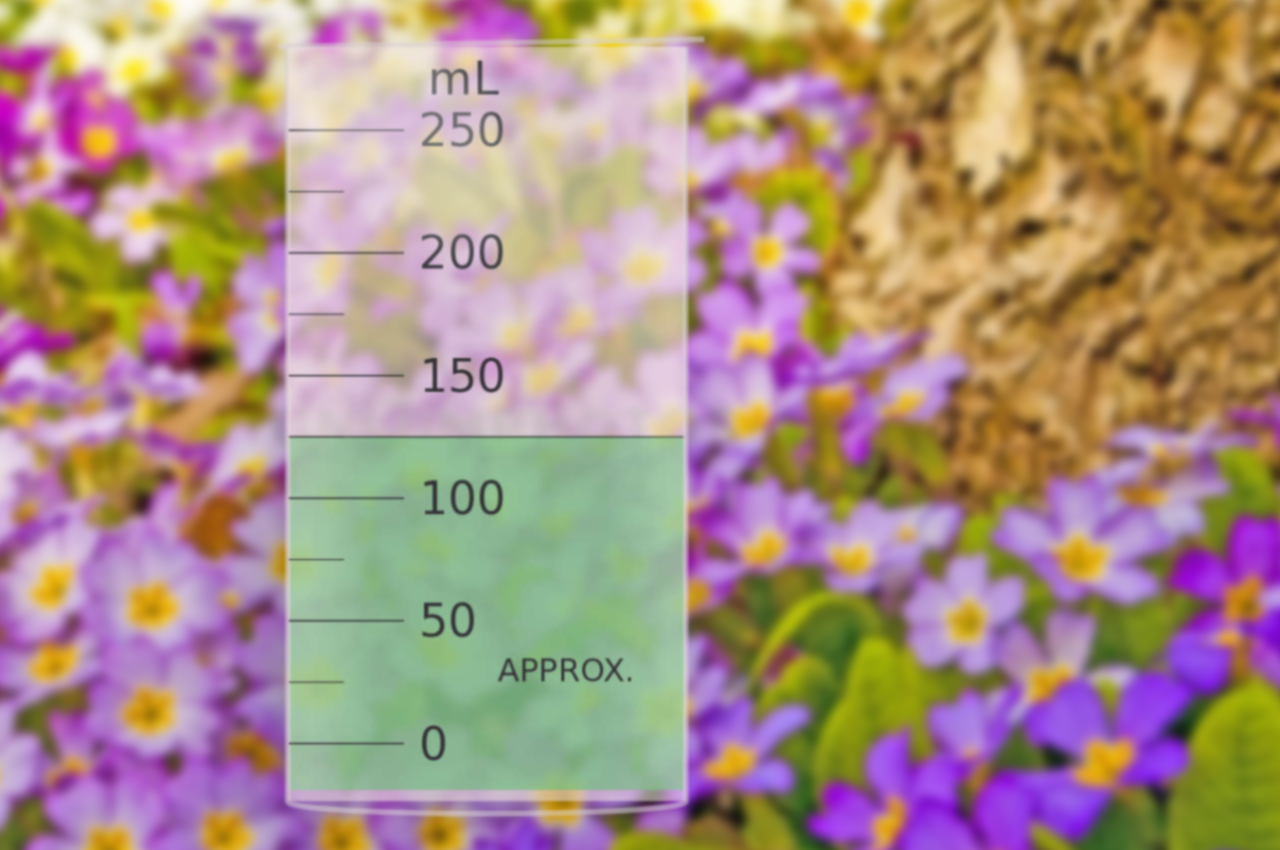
value=125 unit=mL
